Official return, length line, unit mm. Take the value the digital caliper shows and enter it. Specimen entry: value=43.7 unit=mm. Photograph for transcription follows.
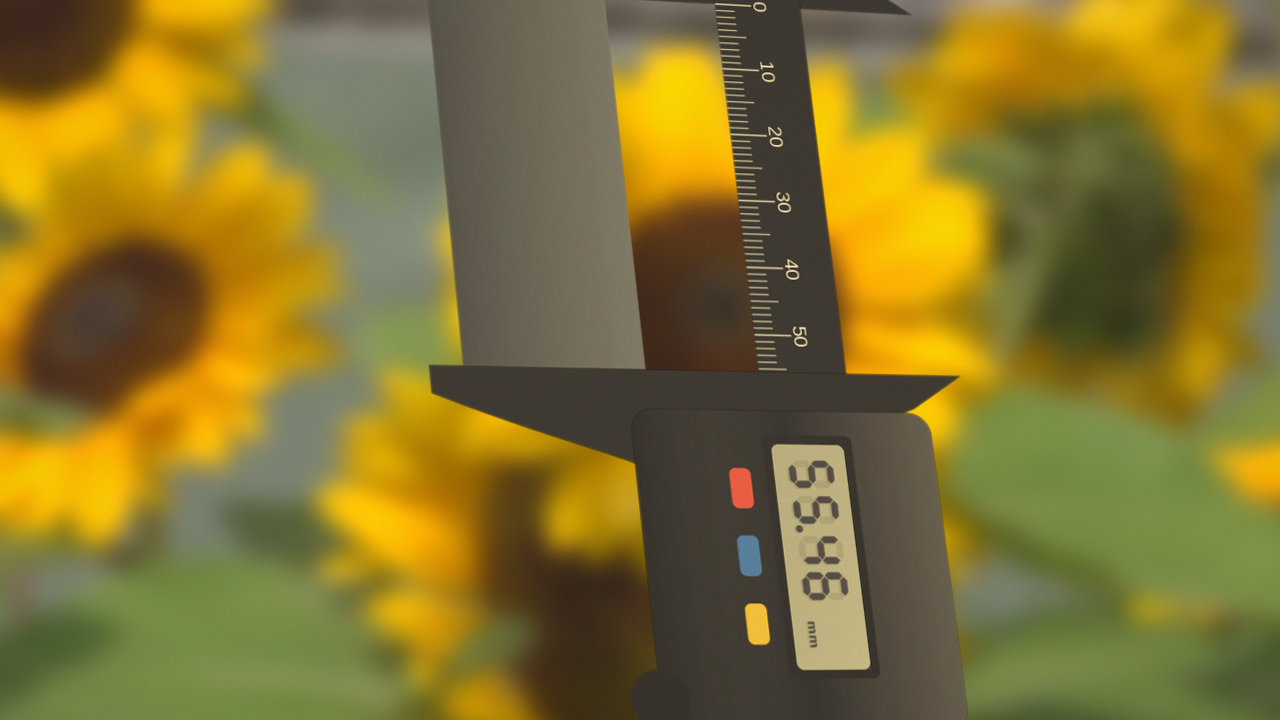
value=55.46 unit=mm
